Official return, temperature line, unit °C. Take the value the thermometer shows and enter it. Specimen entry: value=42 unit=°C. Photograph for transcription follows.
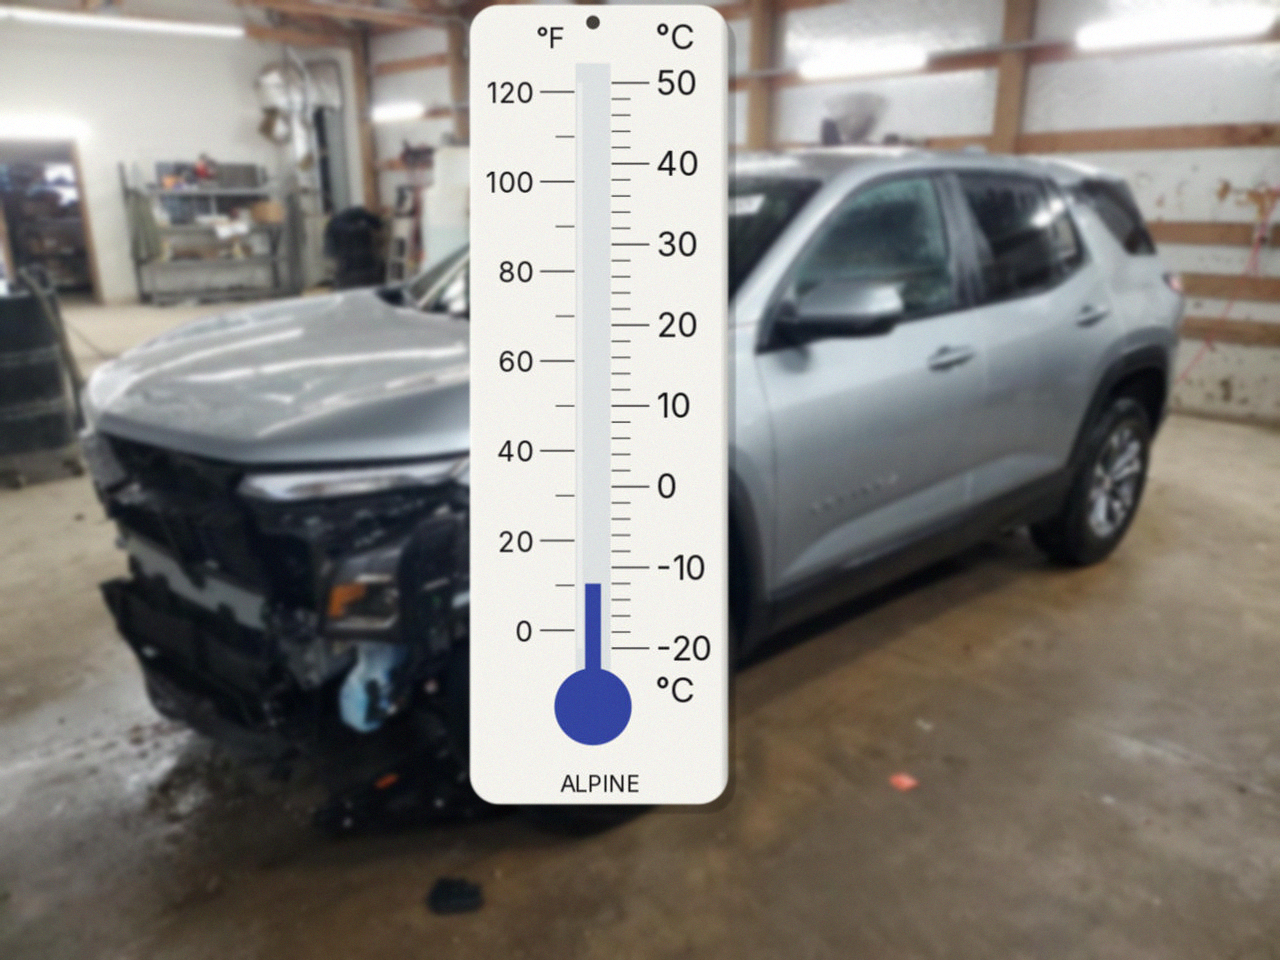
value=-12 unit=°C
